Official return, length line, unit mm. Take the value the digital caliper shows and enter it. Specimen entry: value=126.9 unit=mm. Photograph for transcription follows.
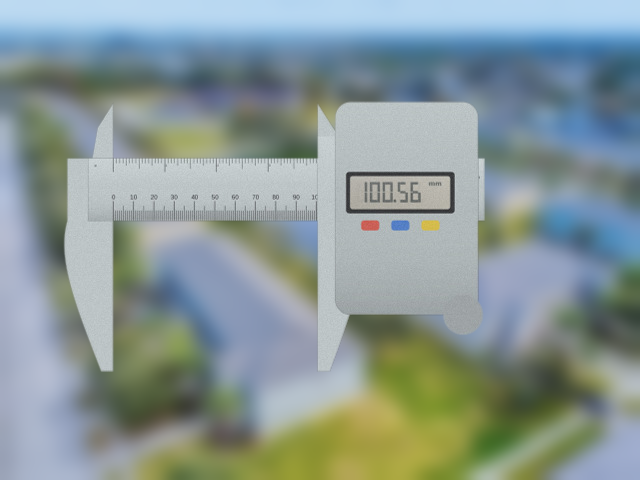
value=100.56 unit=mm
